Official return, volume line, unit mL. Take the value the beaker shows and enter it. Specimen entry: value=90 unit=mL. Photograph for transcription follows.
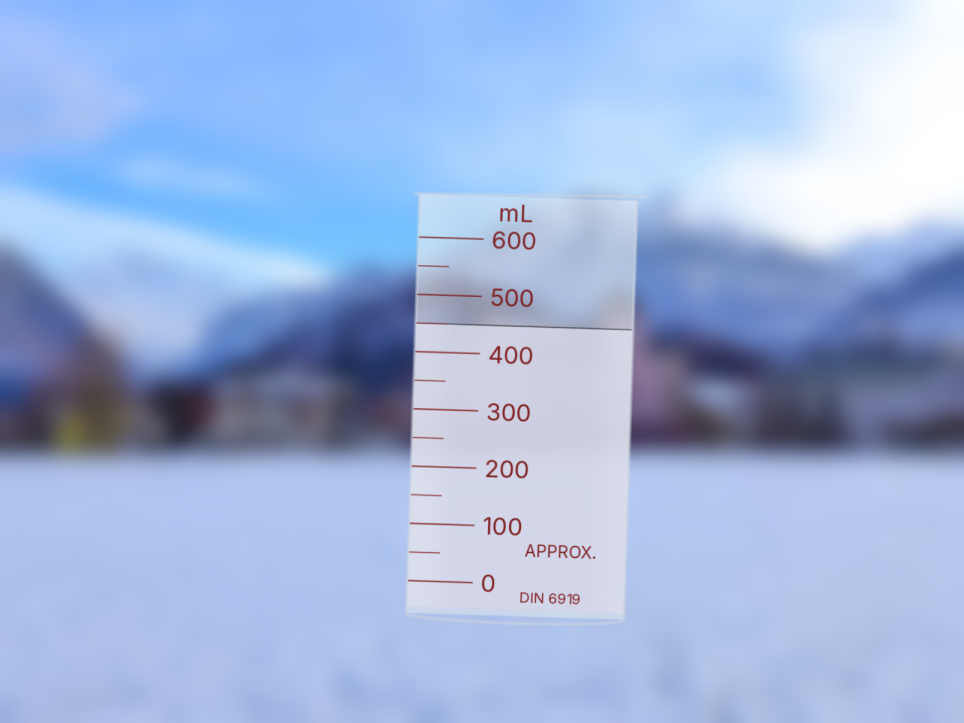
value=450 unit=mL
